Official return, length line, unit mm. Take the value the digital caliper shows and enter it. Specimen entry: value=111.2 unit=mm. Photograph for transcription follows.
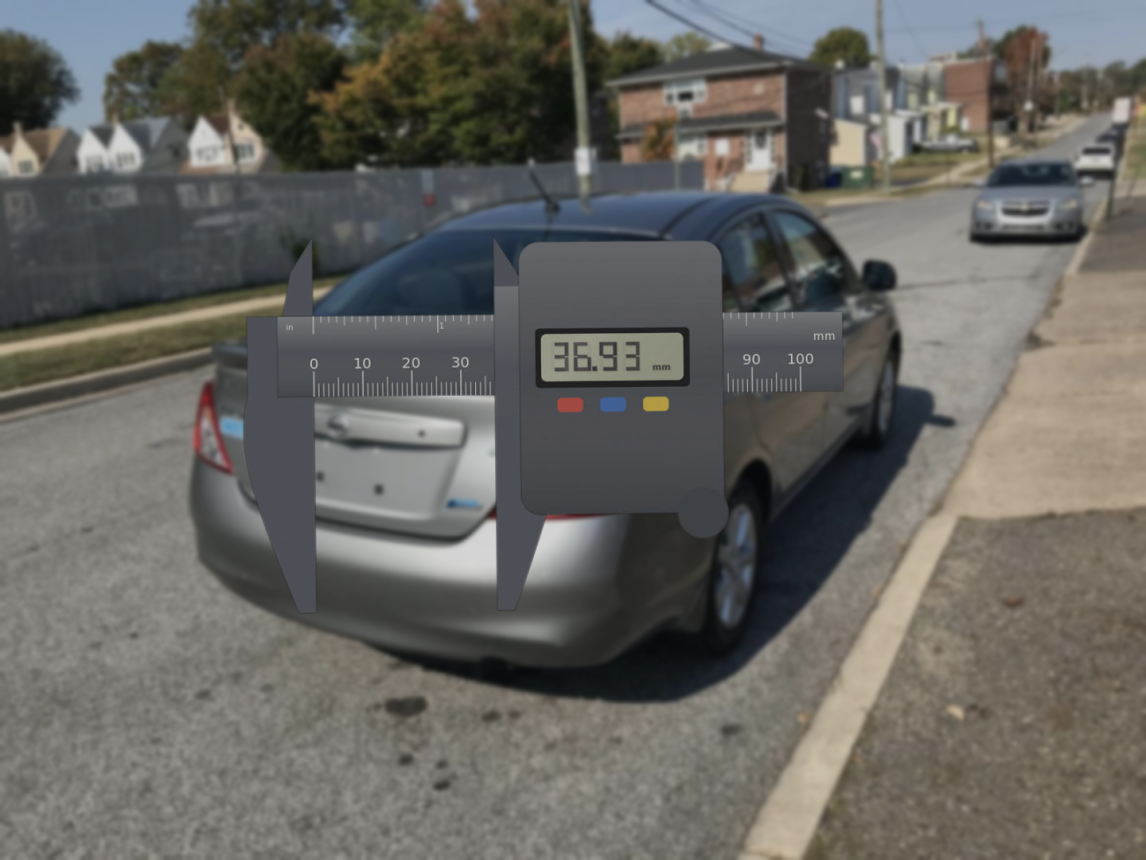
value=36.93 unit=mm
